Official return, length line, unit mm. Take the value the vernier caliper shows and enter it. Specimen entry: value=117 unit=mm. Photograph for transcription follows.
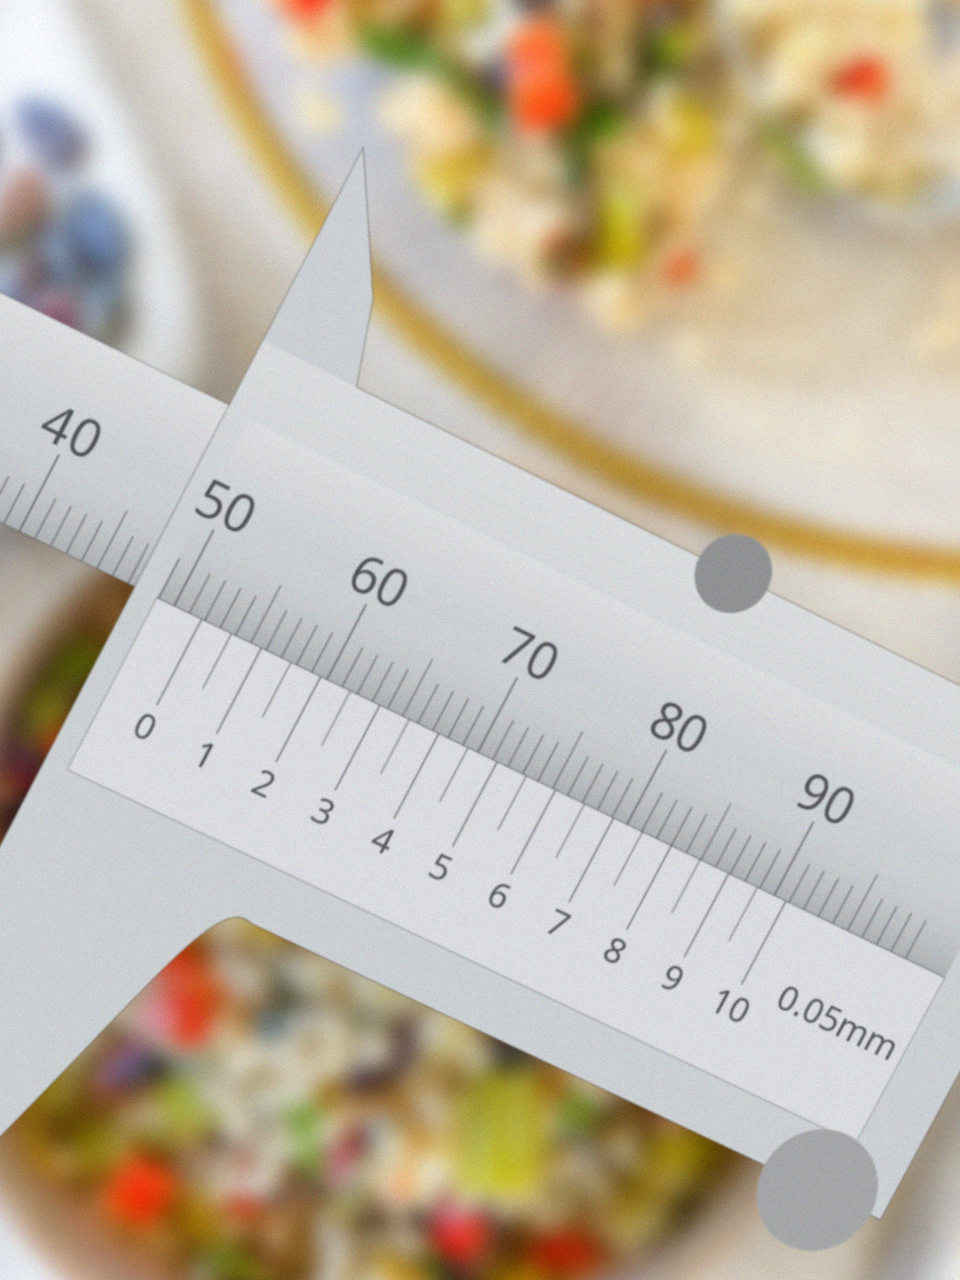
value=51.8 unit=mm
